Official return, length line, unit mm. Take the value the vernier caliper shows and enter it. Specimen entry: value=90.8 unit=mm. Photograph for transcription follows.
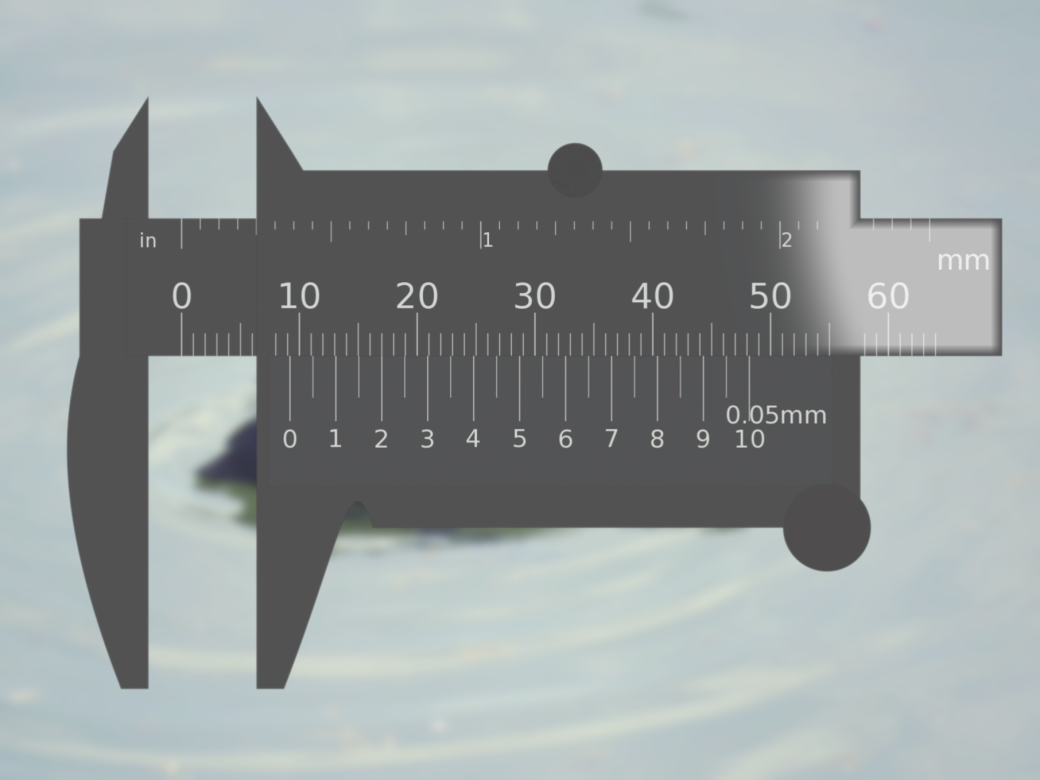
value=9.2 unit=mm
